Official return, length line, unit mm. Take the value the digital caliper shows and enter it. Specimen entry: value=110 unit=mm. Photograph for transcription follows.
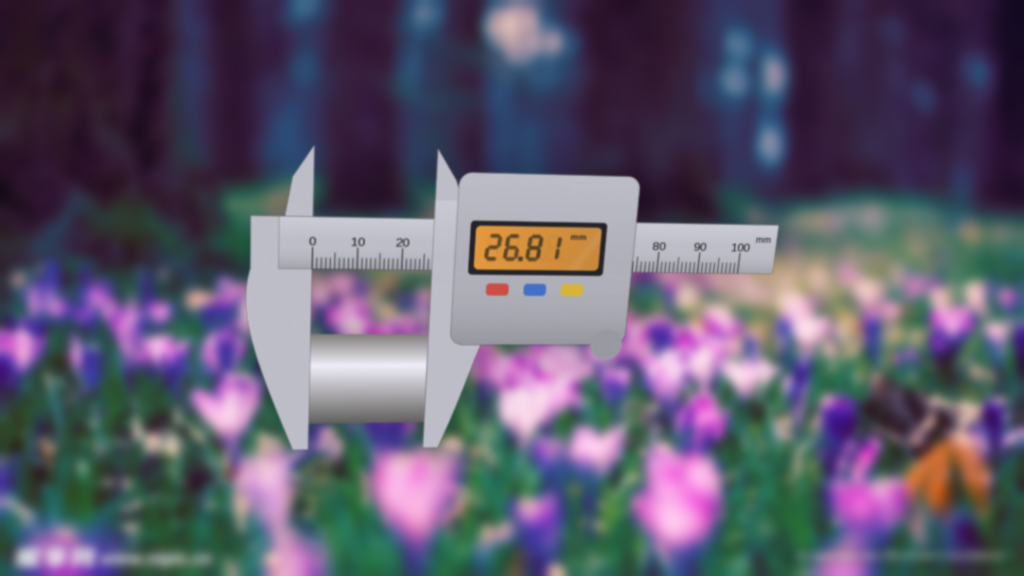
value=26.81 unit=mm
